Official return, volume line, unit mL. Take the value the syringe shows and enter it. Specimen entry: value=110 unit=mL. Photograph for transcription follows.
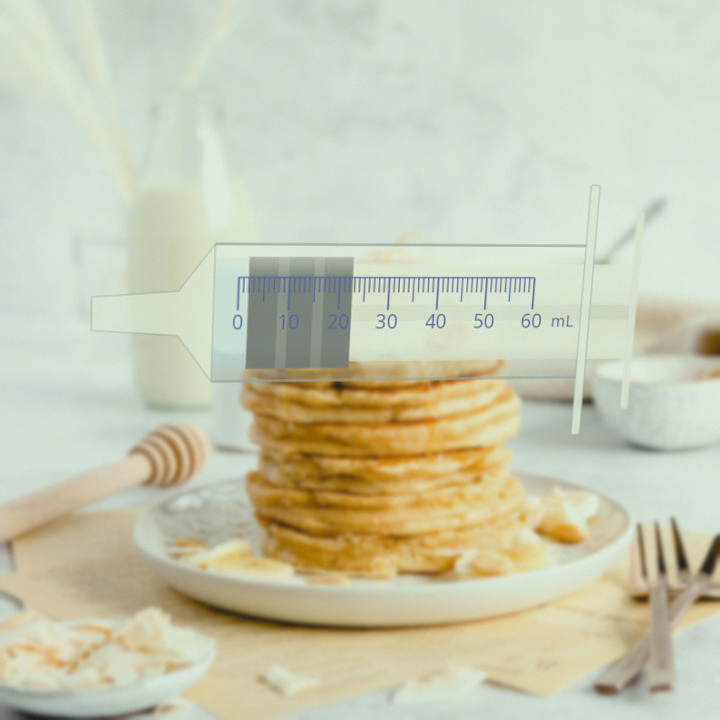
value=2 unit=mL
